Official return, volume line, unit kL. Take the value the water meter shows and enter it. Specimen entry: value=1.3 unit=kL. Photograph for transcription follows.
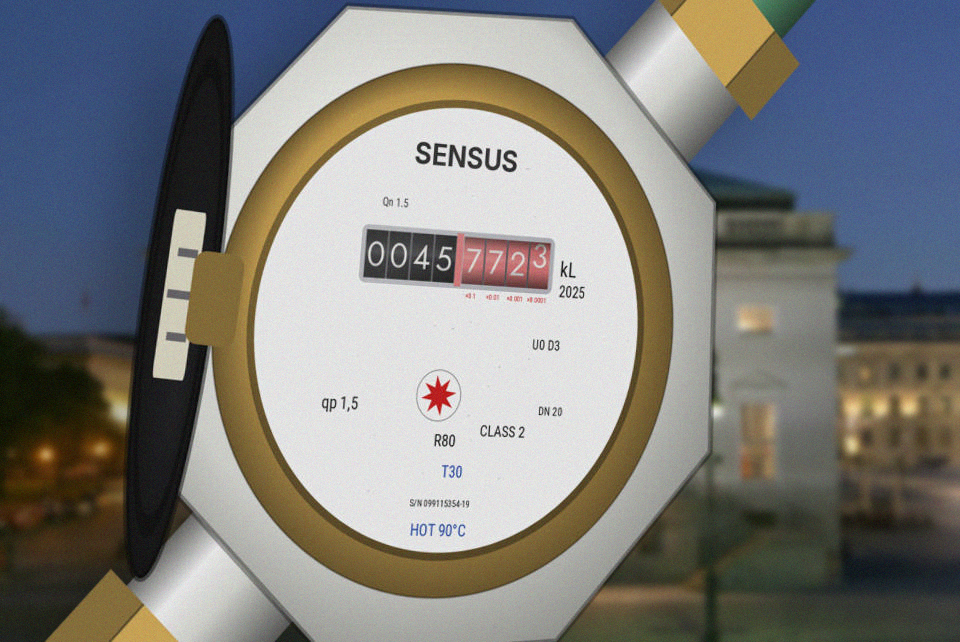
value=45.7723 unit=kL
